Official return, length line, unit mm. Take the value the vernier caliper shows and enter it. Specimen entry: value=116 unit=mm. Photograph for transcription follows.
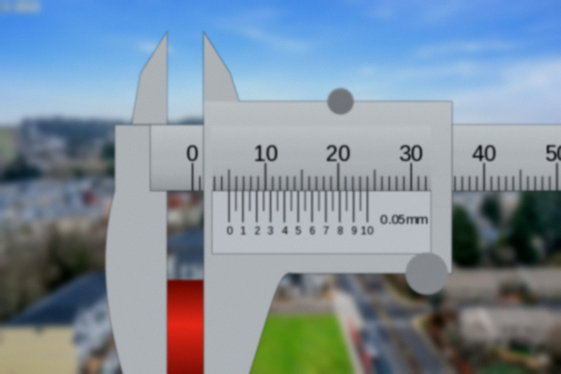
value=5.0 unit=mm
